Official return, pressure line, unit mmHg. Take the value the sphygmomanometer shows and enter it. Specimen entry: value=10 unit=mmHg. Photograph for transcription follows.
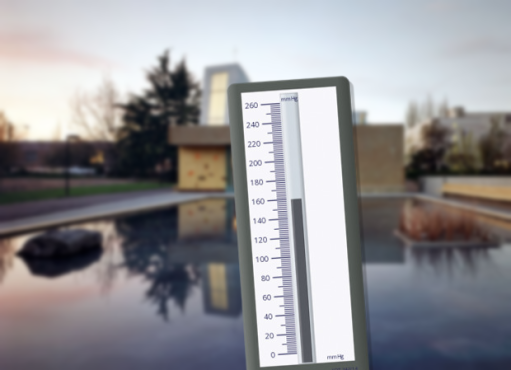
value=160 unit=mmHg
